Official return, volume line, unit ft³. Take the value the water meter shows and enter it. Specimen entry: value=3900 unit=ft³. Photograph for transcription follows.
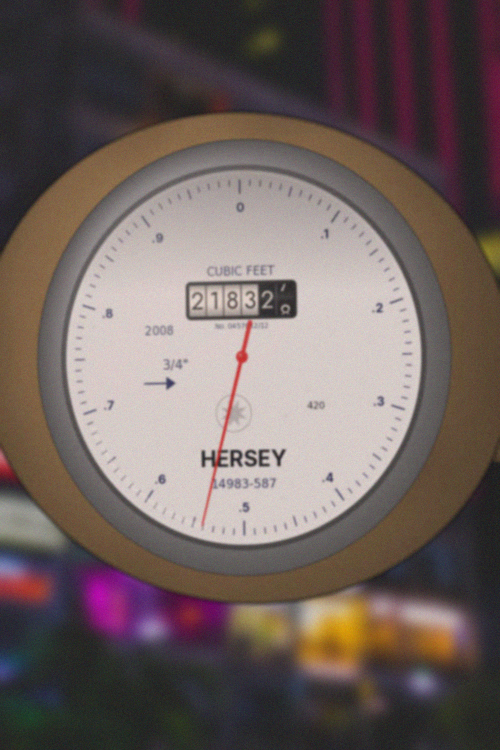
value=218327.54 unit=ft³
